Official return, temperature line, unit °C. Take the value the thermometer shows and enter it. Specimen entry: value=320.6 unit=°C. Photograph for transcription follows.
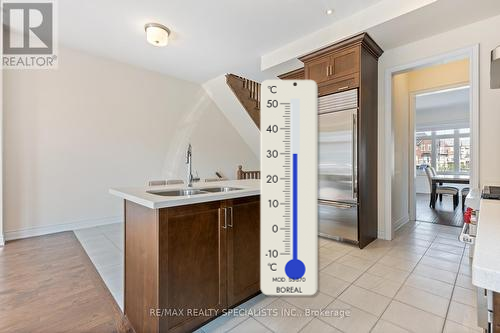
value=30 unit=°C
